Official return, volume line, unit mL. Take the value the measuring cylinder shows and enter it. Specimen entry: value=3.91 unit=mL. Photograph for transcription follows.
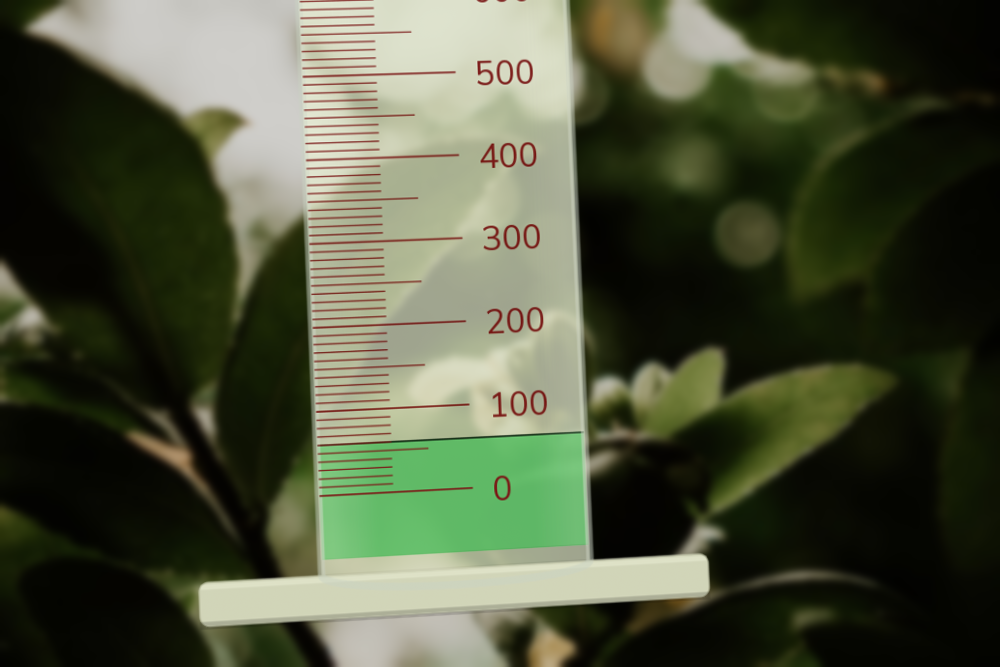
value=60 unit=mL
